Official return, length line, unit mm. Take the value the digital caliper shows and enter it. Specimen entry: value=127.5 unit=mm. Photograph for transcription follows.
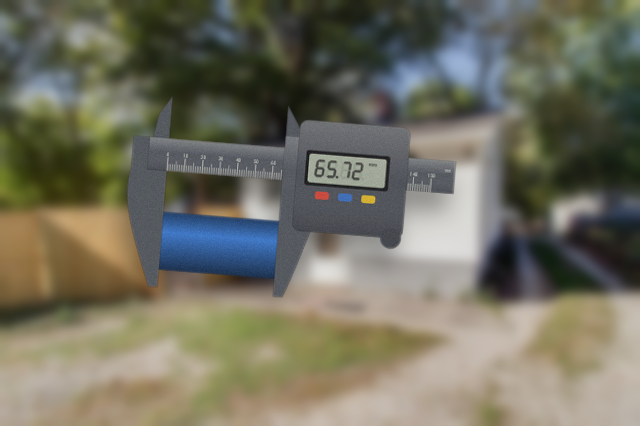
value=65.72 unit=mm
